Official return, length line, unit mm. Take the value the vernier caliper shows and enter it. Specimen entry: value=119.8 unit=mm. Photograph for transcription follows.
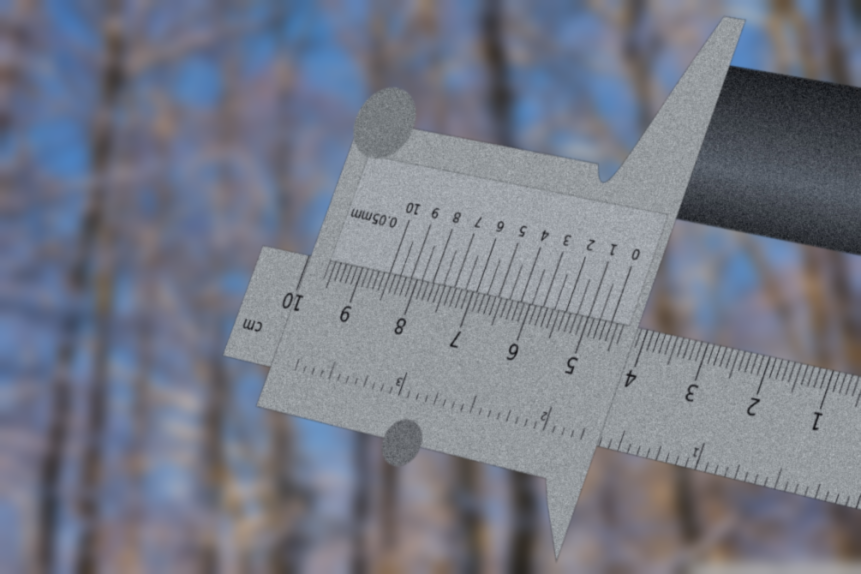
value=46.0 unit=mm
